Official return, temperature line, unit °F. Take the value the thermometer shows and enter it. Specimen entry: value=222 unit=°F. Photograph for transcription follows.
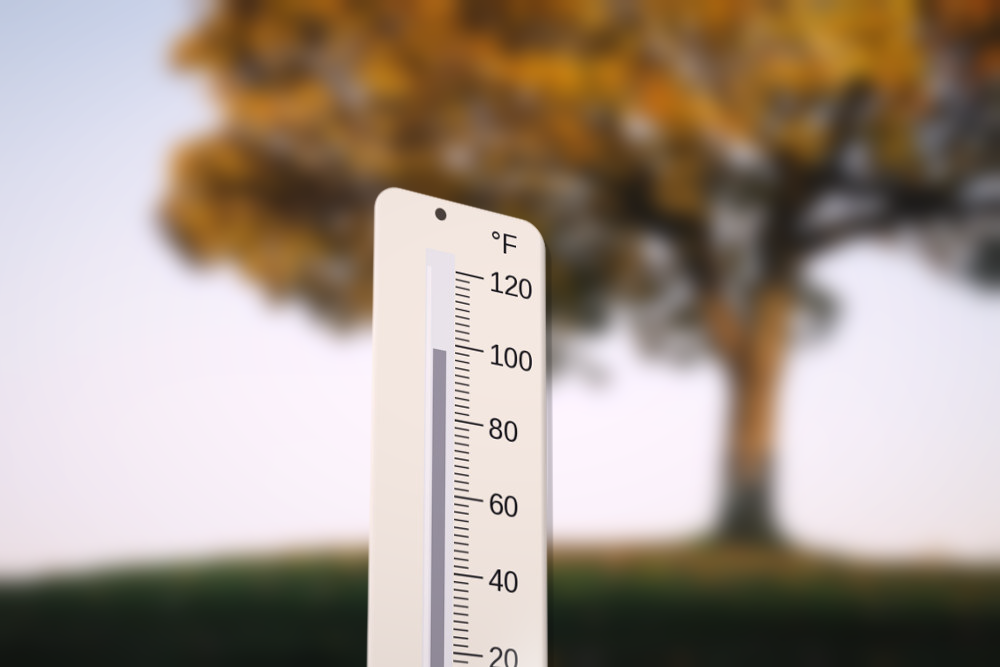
value=98 unit=°F
